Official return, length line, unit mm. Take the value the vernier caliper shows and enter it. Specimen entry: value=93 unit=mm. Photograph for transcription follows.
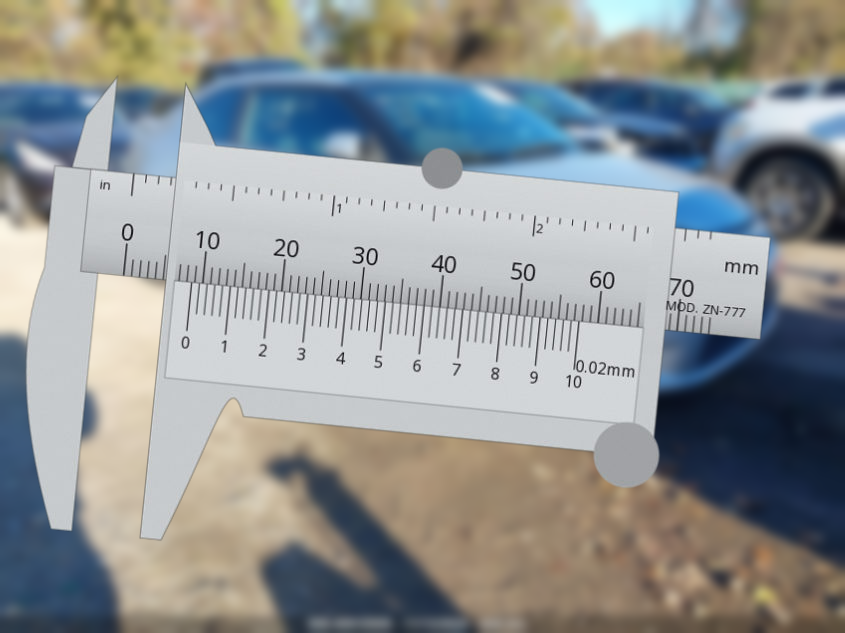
value=8.6 unit=mm
